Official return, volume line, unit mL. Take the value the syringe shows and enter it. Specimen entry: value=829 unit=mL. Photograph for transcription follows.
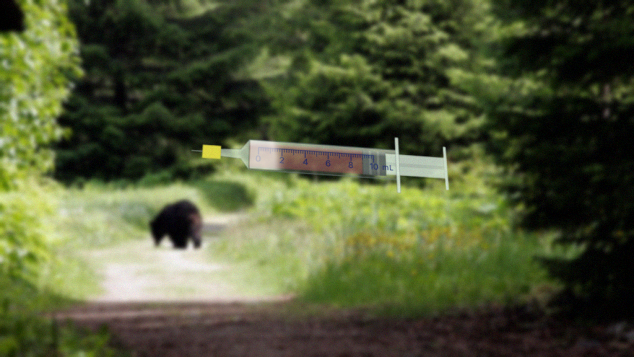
value=9 unit=mL
